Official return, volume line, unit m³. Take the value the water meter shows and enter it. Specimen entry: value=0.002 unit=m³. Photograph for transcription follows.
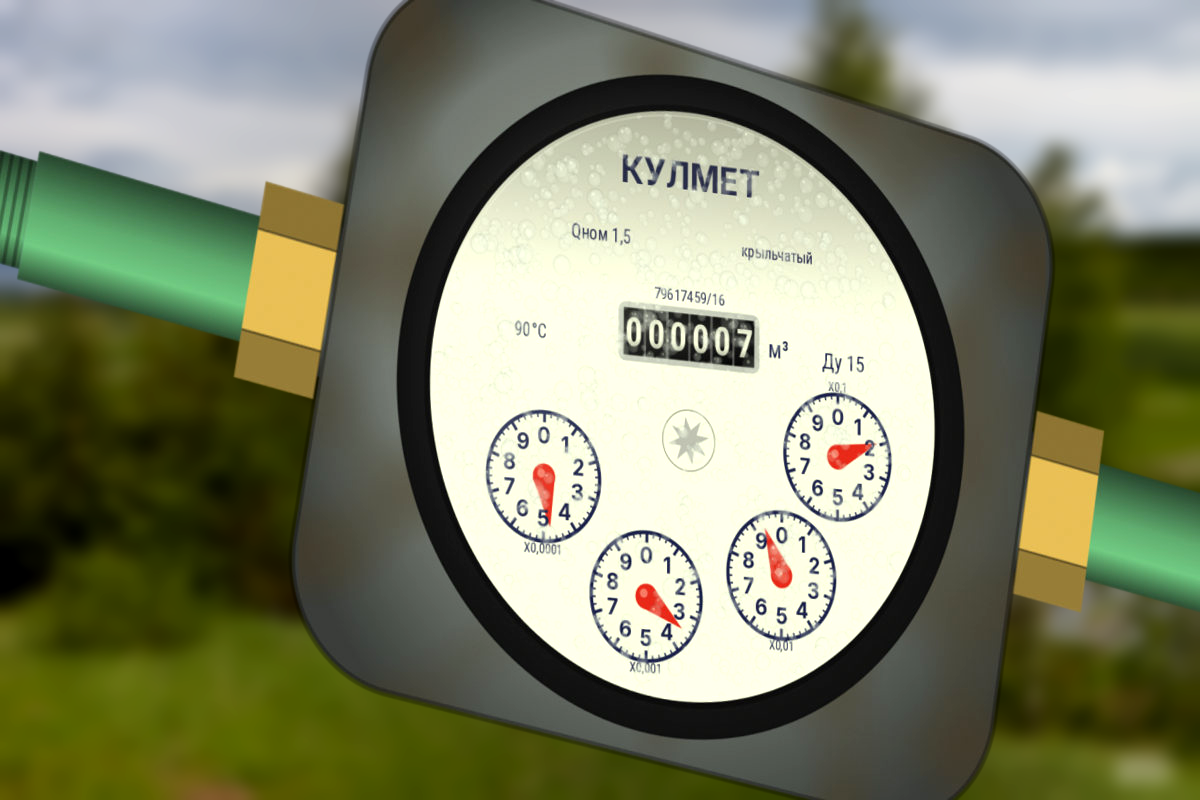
value=7.1934 unit=m³
